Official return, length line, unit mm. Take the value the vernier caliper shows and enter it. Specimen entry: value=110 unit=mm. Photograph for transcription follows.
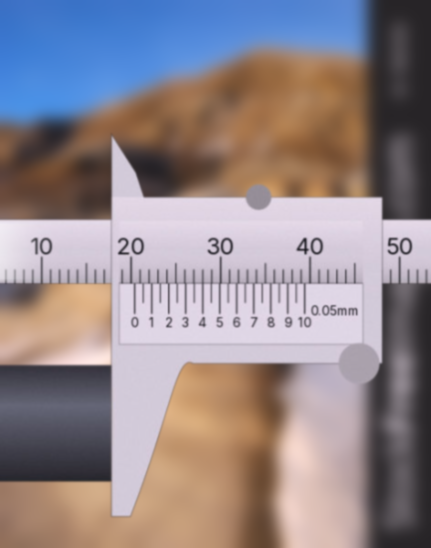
value=20.4 unit=mm
